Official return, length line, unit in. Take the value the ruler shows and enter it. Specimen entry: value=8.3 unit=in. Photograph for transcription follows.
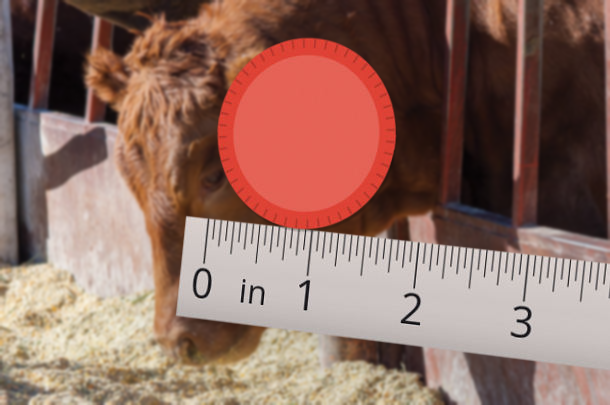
value=1.6875 unit=in
